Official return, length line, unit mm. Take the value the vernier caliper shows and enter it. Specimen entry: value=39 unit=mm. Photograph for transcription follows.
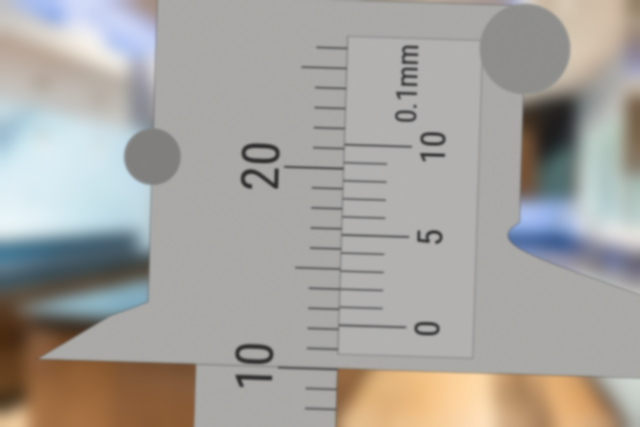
value=12.2 unit=mm
